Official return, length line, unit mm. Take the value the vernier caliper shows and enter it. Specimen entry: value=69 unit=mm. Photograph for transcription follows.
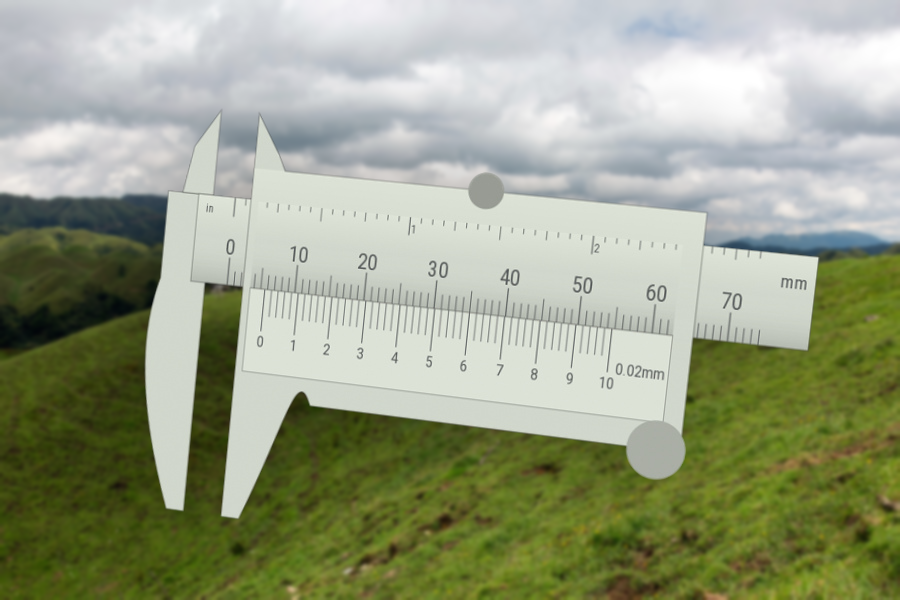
value=5.6 unit=mm
